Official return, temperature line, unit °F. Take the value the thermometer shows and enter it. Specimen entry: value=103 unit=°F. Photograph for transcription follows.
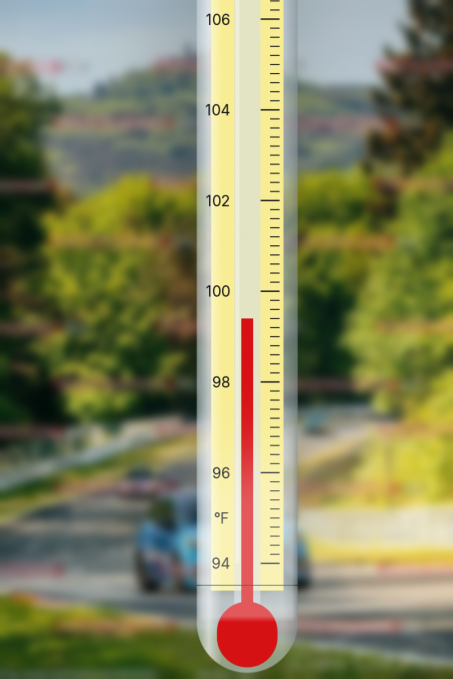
value=99.4 unit=°F
